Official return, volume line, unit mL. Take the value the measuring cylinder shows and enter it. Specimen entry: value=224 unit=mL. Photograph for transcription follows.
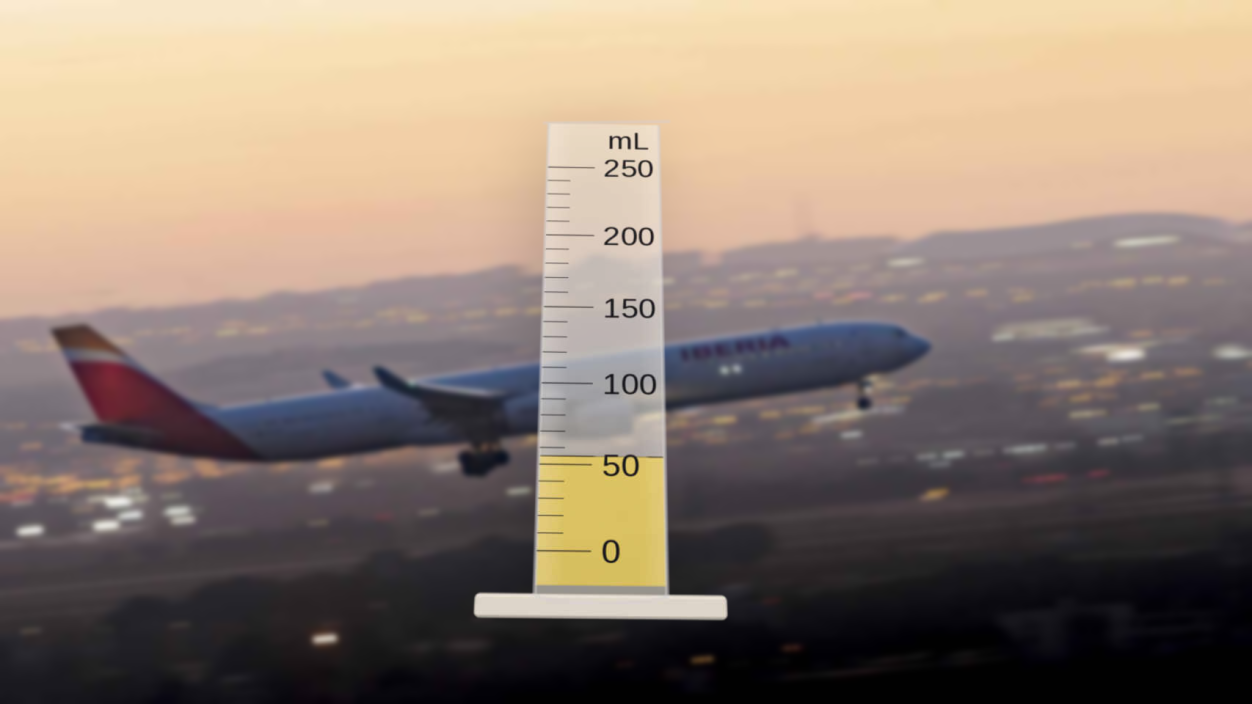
value=55 unit=mL
